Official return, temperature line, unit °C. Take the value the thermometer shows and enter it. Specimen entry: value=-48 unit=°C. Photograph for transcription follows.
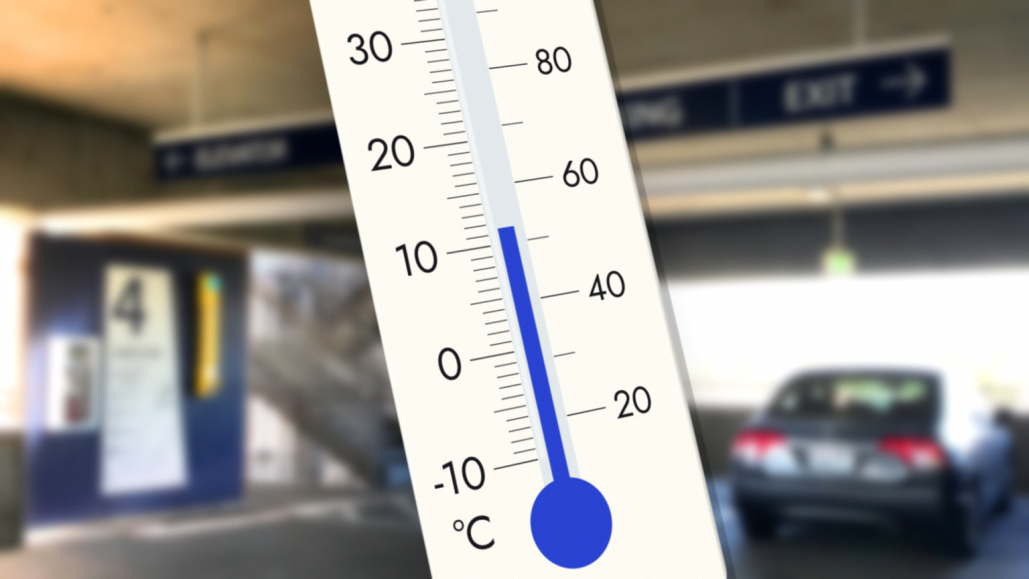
value=11.5 unit=°C
